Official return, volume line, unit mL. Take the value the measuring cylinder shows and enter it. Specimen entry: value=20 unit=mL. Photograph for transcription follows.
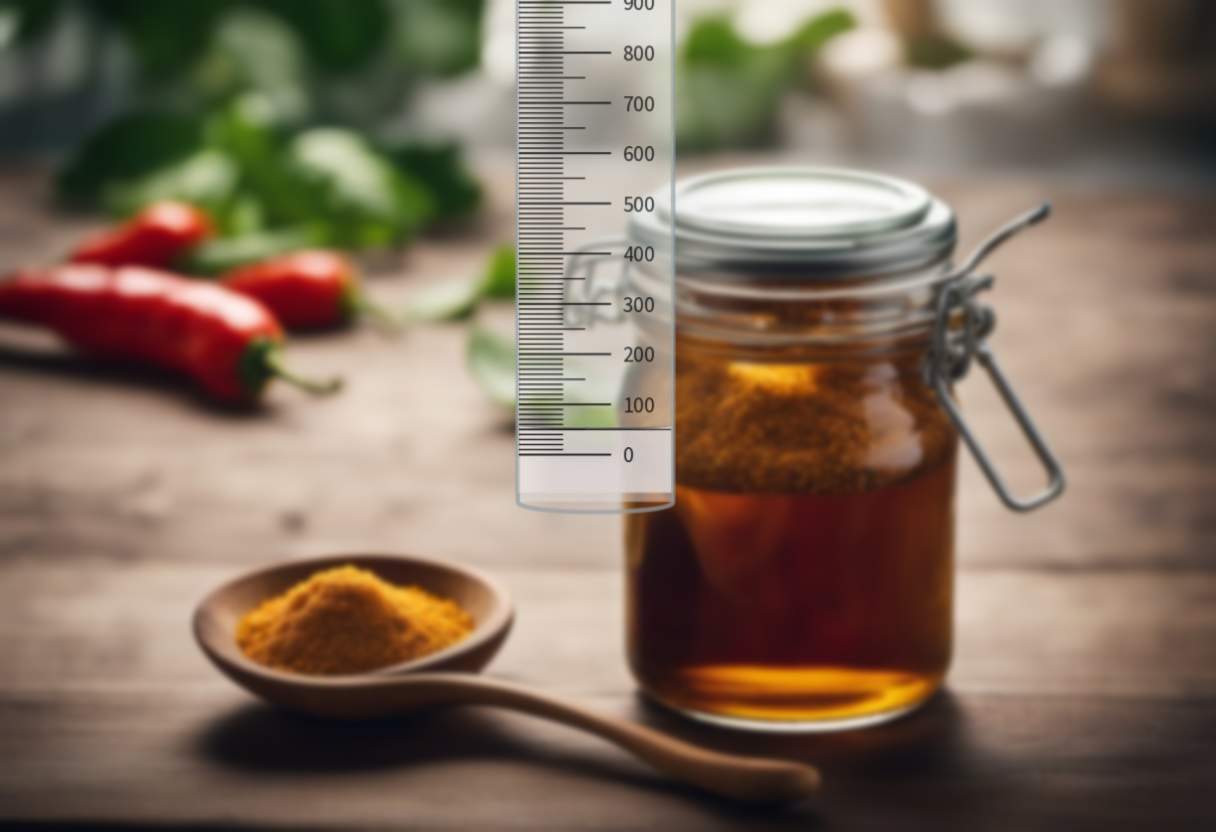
value=50 unit=mL
